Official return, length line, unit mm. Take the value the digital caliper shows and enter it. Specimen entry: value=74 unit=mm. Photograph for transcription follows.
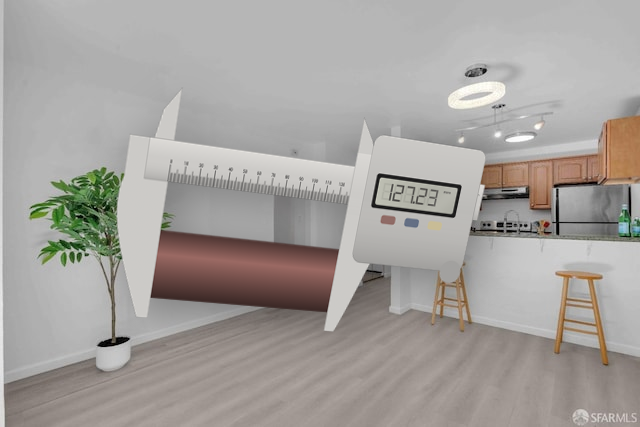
value=127.23 unit=mm
